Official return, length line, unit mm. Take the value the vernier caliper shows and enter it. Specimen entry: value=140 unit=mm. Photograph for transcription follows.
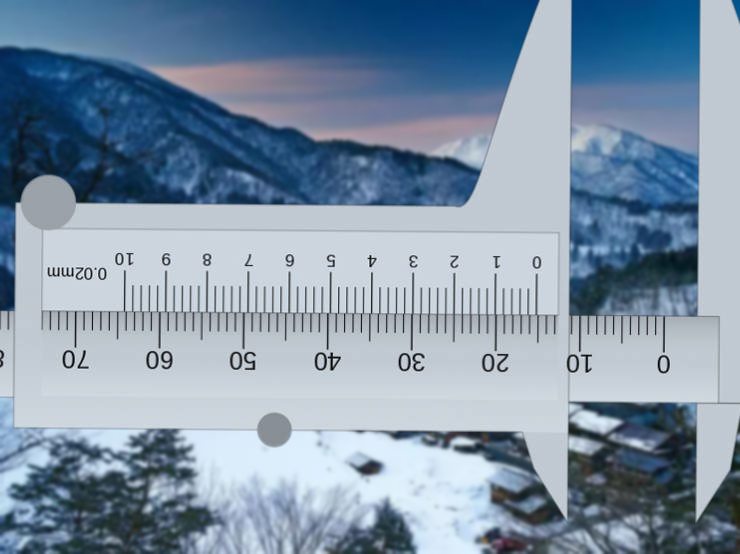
value=15.2 unit=mm
